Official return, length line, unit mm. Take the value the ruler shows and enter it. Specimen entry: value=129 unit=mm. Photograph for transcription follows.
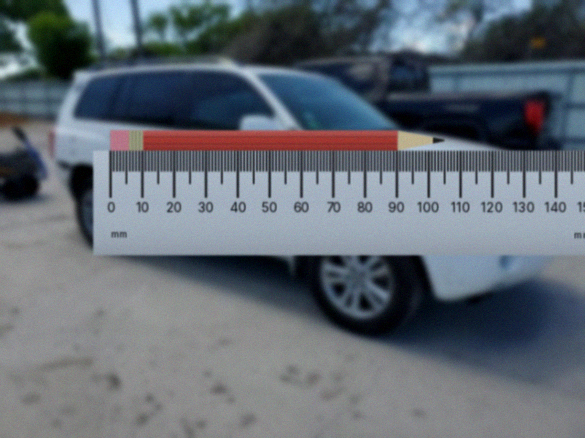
value=105 unit=mm
